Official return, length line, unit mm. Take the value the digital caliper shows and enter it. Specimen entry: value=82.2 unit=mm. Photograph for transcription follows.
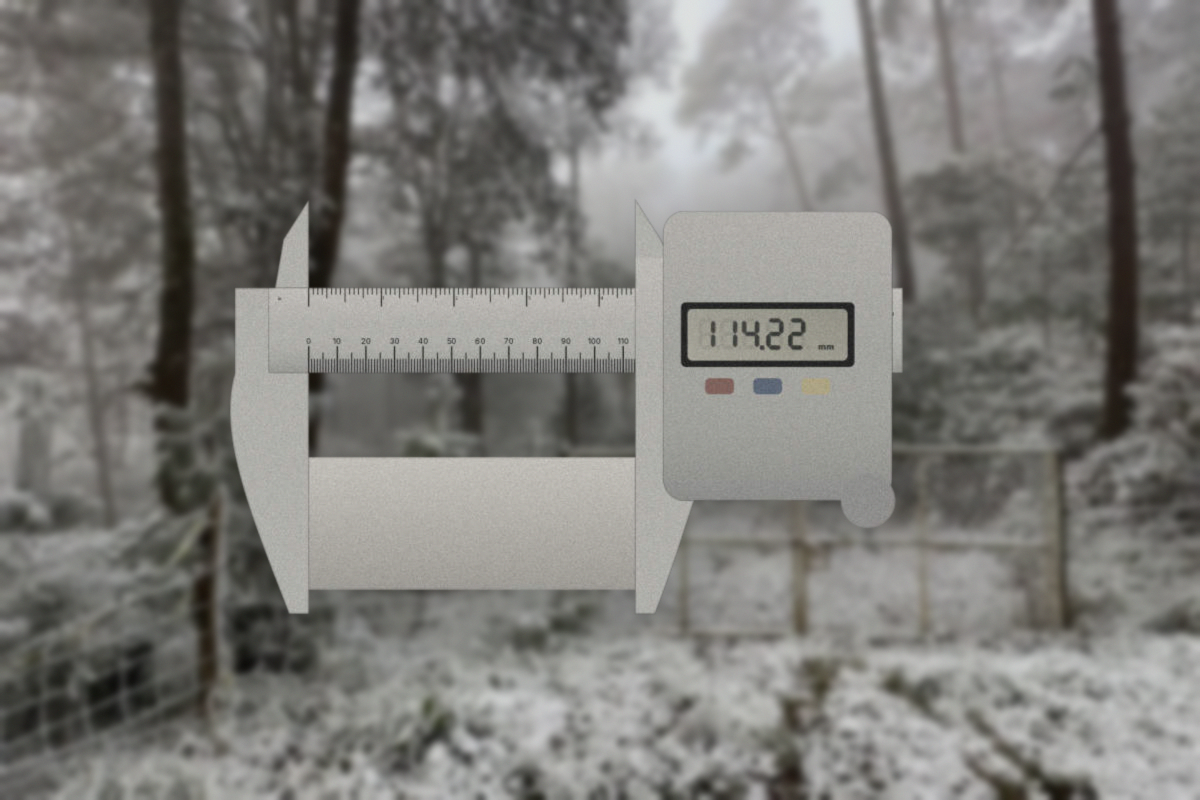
value=114.22 unit=mm
